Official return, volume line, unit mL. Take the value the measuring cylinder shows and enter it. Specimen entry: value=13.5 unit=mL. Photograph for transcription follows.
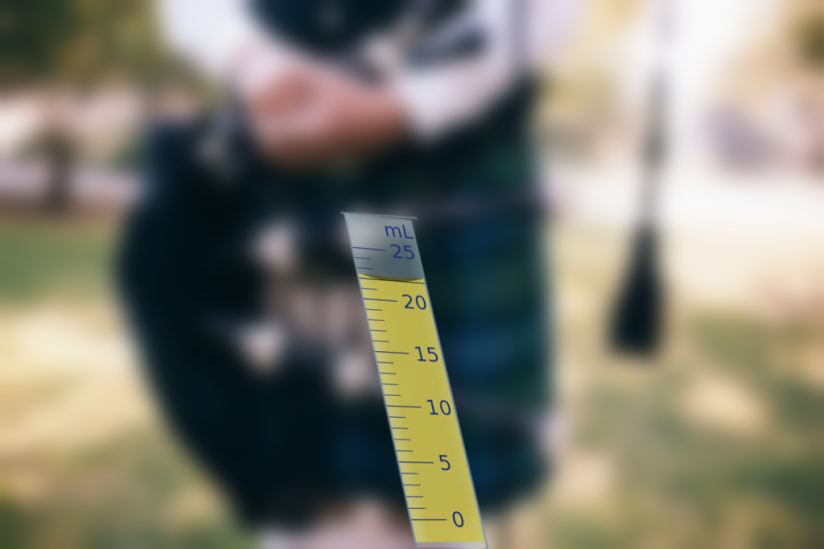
value=22 unit=mL
